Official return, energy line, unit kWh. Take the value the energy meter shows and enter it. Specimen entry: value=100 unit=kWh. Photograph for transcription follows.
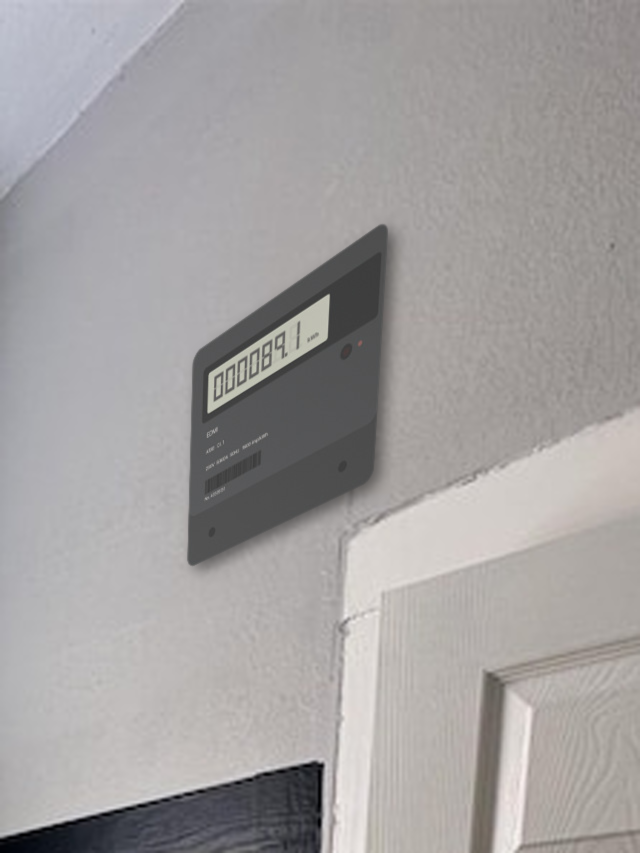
value=89.1 unit=kWh
